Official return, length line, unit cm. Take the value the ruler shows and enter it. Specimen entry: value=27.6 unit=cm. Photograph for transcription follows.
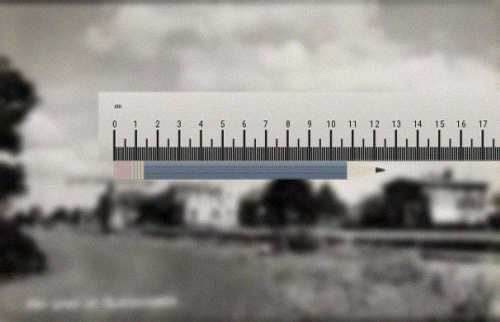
value=12.5 unit=cm
